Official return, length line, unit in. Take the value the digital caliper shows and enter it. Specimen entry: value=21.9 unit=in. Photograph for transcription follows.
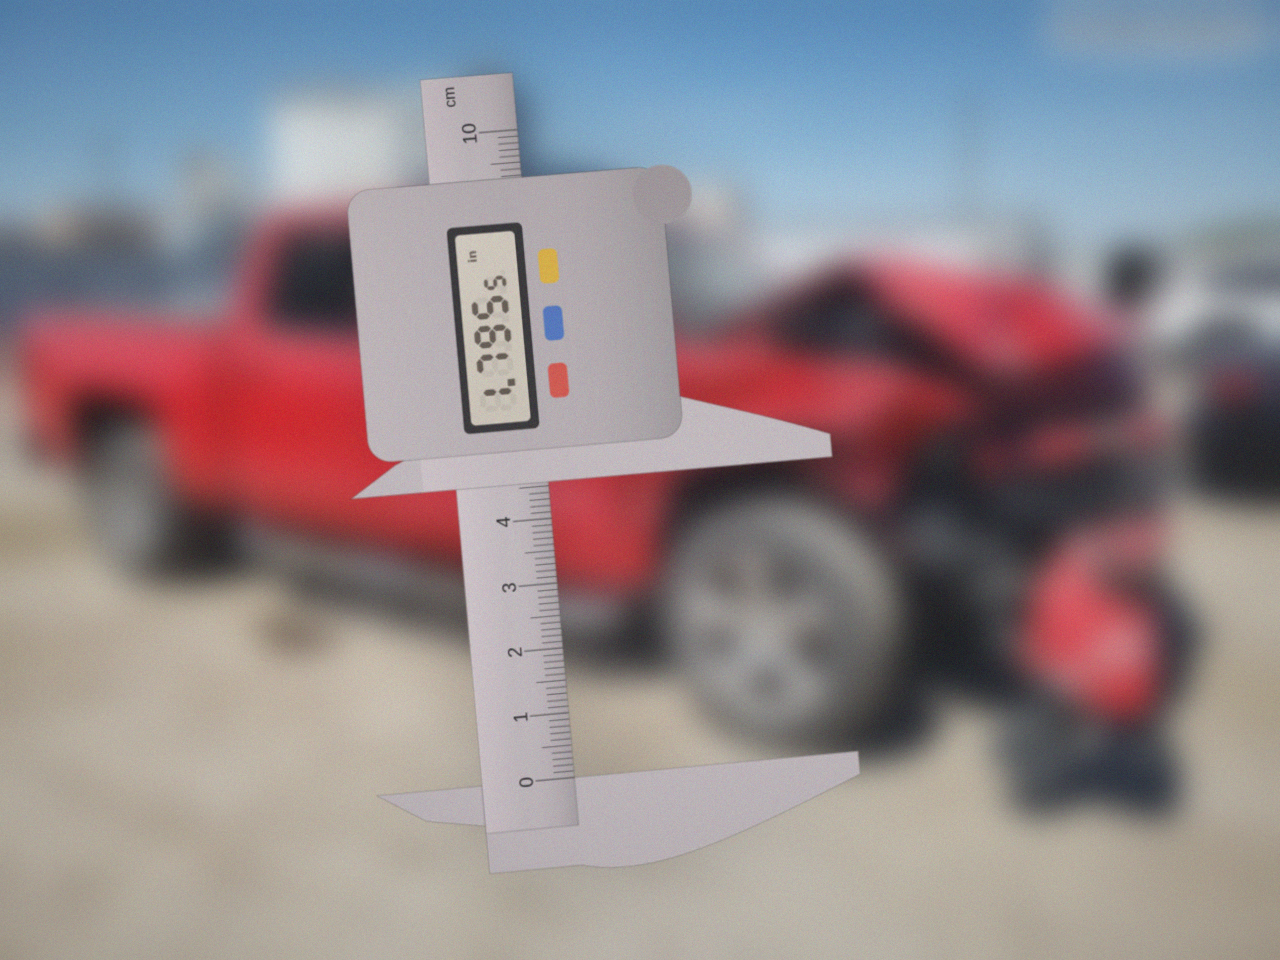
value=1.7955 unit=in
